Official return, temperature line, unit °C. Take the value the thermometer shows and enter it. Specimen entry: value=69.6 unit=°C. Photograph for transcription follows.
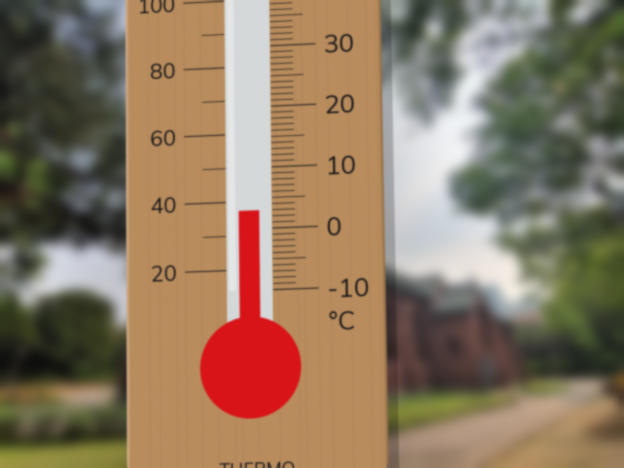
value=3 unit=°C
